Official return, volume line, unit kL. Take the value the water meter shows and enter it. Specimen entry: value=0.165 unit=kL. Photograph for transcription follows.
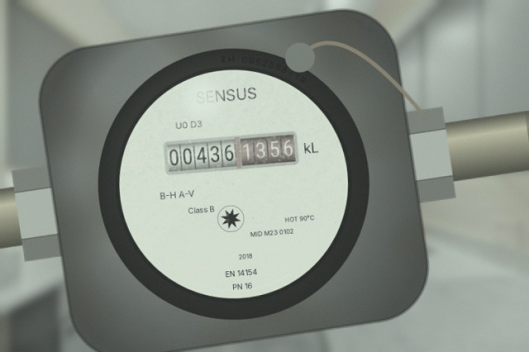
value=436.1356 unit=kL
